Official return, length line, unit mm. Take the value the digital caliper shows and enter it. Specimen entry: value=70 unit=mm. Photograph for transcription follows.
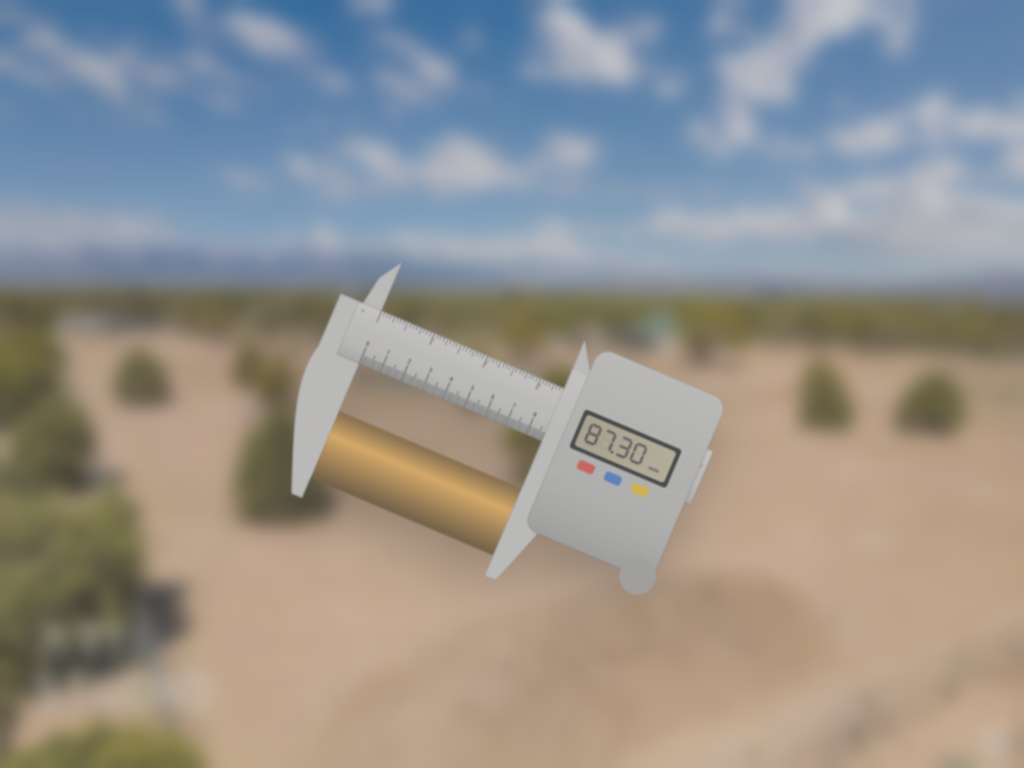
value=87.30 unit=mm
